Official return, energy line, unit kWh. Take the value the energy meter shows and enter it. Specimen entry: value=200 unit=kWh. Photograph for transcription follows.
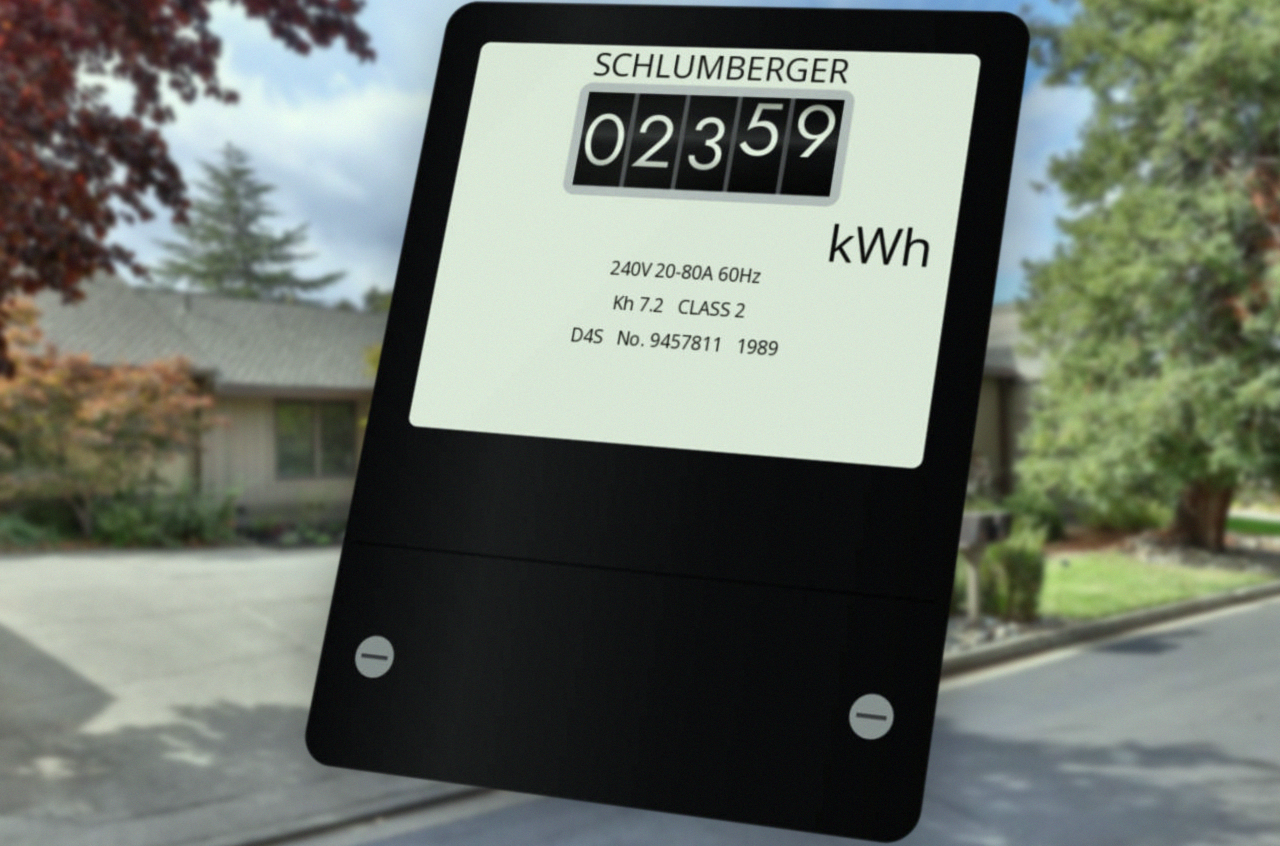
value=2359 unit=kWh
